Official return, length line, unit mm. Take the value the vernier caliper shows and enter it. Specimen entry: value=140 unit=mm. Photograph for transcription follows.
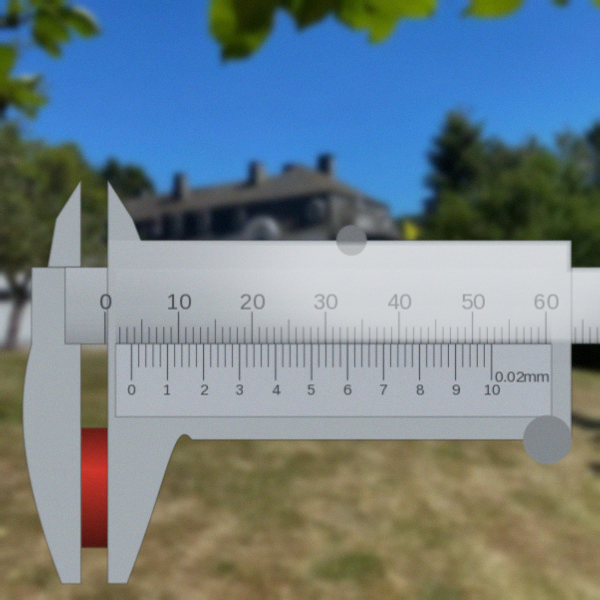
value=3.6 unit=mm
